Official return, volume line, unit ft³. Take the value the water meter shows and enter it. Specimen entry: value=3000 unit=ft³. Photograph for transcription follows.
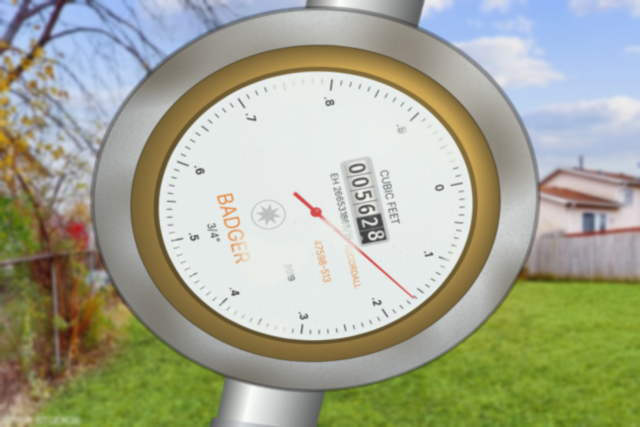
value=5628.16 unit=ft³
